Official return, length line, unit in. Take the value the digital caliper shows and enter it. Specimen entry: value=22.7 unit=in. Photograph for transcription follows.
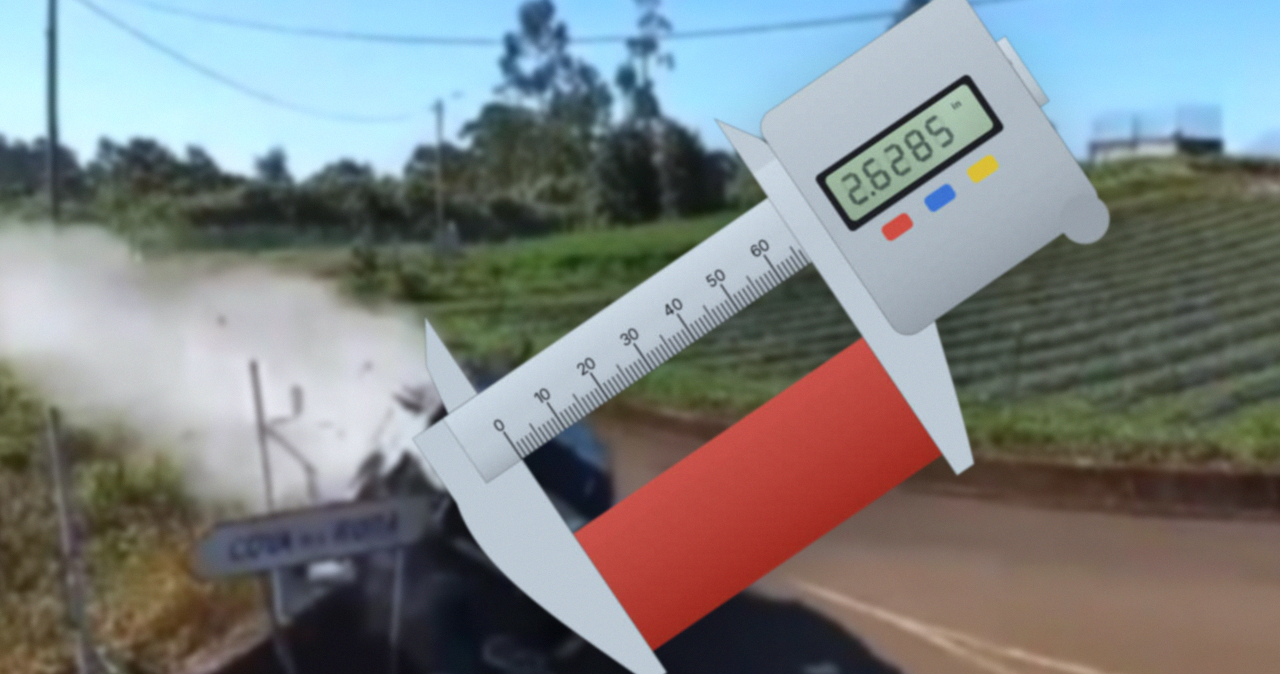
value=2.6285 unit=in
